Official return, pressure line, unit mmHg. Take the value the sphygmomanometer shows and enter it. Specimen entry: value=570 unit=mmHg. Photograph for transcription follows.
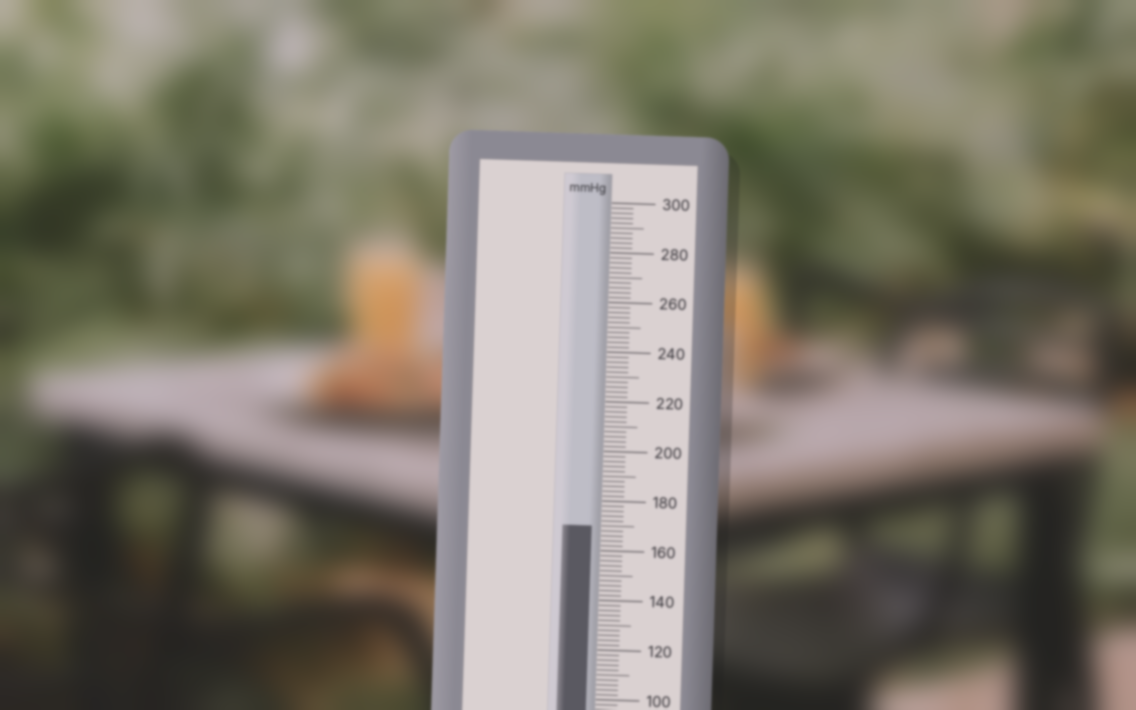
value=170 unit=mmHg
